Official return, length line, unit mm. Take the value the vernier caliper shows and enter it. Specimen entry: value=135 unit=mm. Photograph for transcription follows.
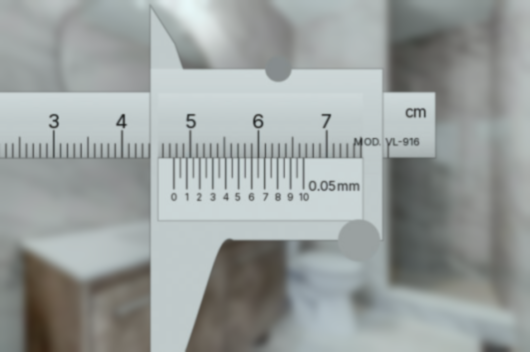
value=47.6 unit=mm
